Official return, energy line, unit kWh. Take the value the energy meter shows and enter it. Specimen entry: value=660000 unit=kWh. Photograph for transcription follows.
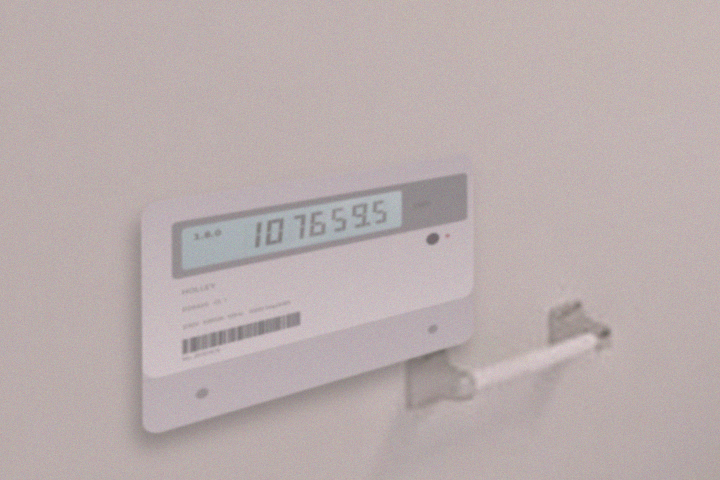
value=107659.5 unit=kWh
